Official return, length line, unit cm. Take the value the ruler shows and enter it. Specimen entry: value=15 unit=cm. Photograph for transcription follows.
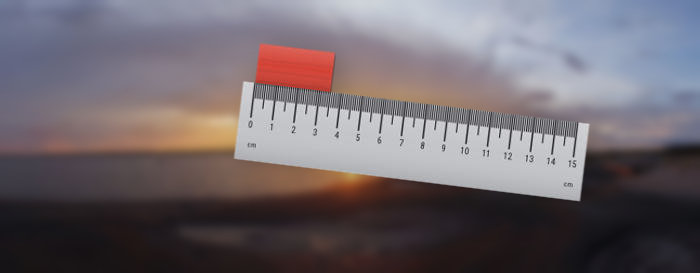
value=3.5 unit=cm
